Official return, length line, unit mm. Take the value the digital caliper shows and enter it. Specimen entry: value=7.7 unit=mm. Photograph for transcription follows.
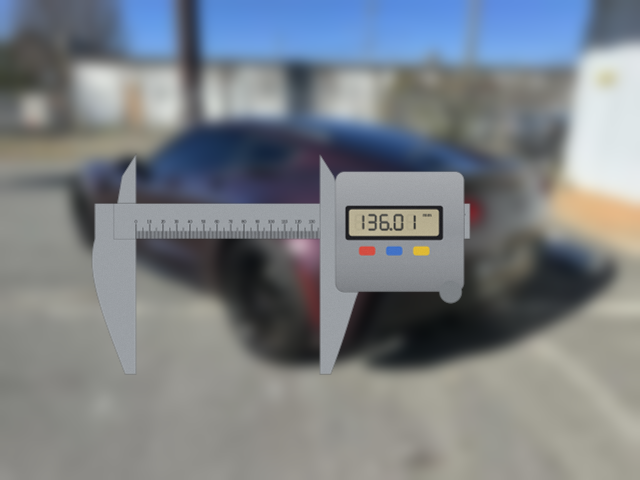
value=136.01 unit=mm
